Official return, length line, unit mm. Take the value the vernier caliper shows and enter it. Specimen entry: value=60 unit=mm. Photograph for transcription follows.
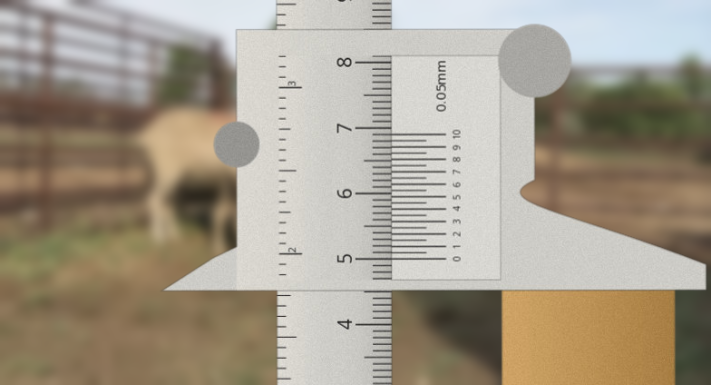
value=50.0 unit=mm
